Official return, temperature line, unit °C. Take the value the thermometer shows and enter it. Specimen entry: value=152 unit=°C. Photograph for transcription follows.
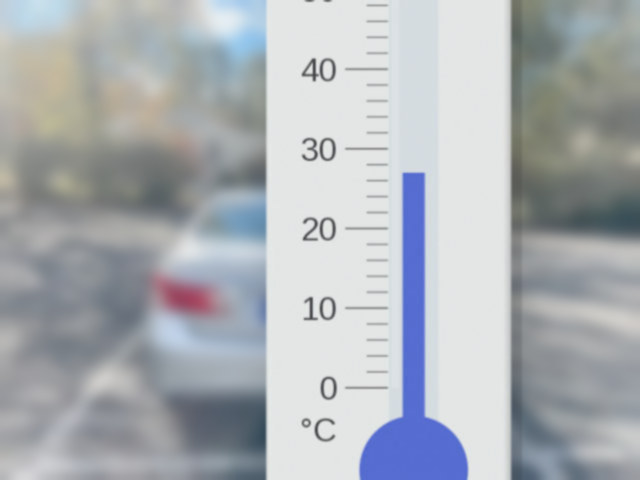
value=27 unit=°C
